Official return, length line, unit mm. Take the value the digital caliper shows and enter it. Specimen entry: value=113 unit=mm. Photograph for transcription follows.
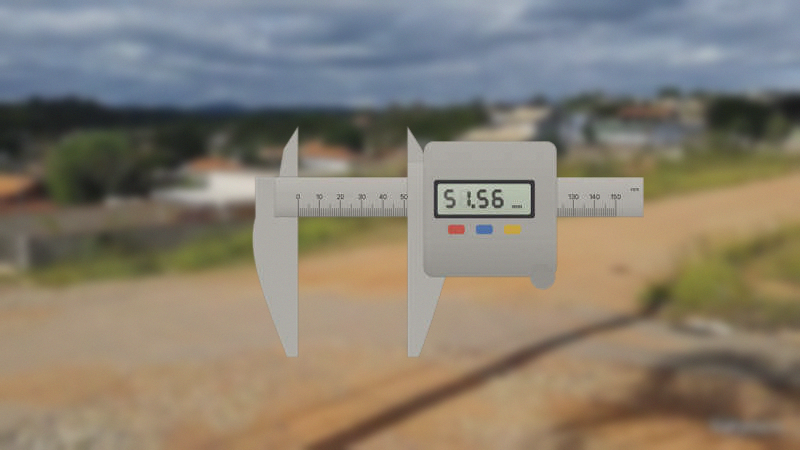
value=51.56 unit=mm
